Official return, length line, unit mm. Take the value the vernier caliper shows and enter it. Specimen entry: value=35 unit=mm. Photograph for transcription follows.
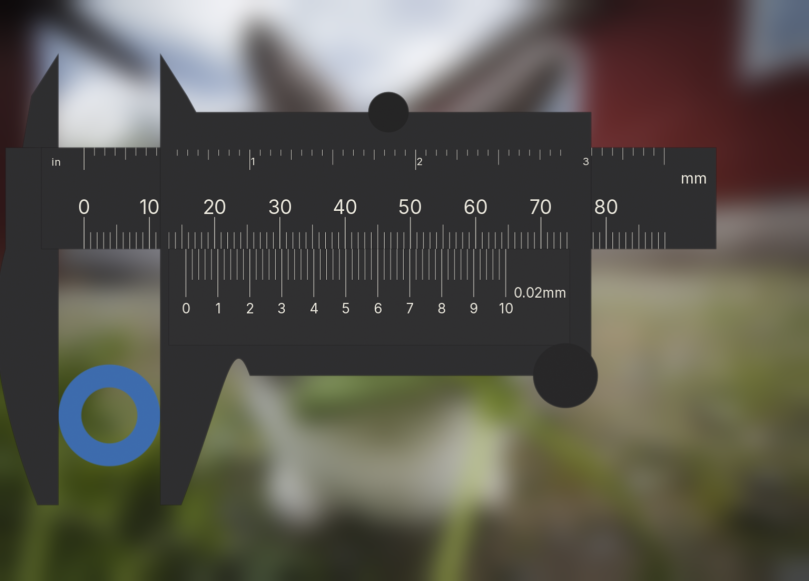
value=15.6 unit=mm
